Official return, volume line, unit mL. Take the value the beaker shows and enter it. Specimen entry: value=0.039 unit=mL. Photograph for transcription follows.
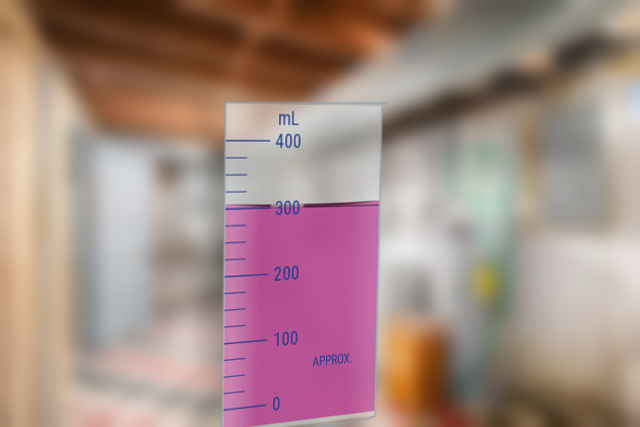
value=300 unit=mL
